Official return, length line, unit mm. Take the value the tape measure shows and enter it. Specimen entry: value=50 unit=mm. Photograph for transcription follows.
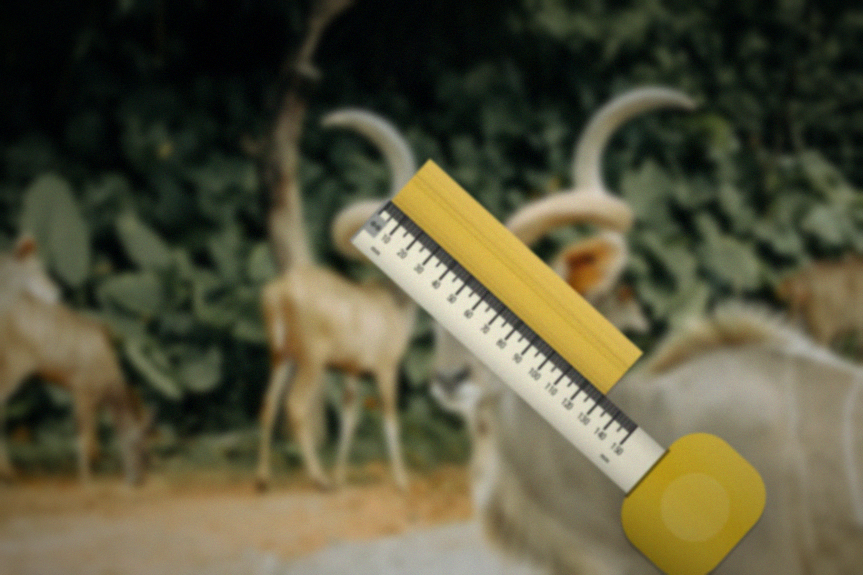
value=130 unit=mm
